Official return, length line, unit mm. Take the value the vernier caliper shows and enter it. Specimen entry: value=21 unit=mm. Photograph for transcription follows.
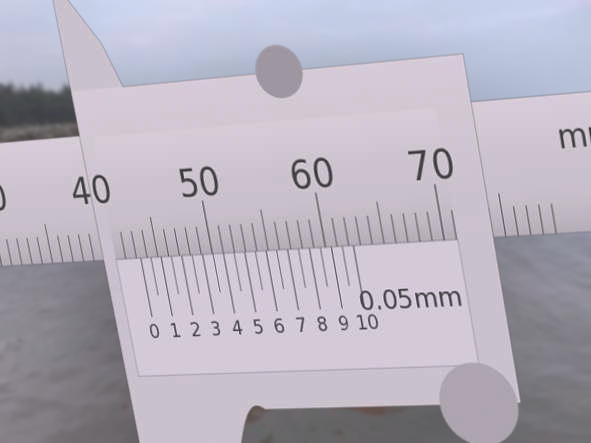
value=43.4 unit=mm
